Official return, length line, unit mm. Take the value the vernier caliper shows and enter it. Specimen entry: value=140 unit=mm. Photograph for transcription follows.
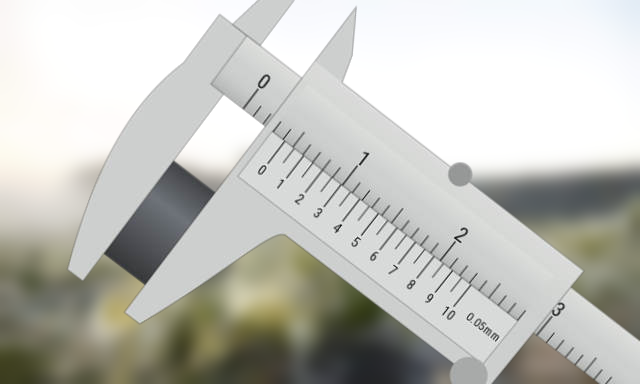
value=4.2 unit=mm
